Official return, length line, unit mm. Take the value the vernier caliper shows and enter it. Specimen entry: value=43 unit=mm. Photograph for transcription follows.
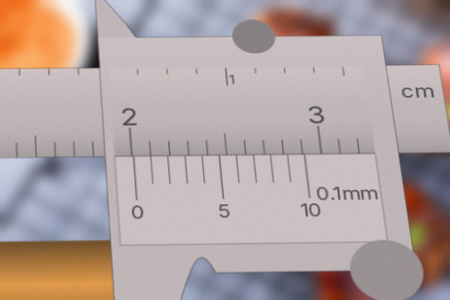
value=20.1 unit=mm
